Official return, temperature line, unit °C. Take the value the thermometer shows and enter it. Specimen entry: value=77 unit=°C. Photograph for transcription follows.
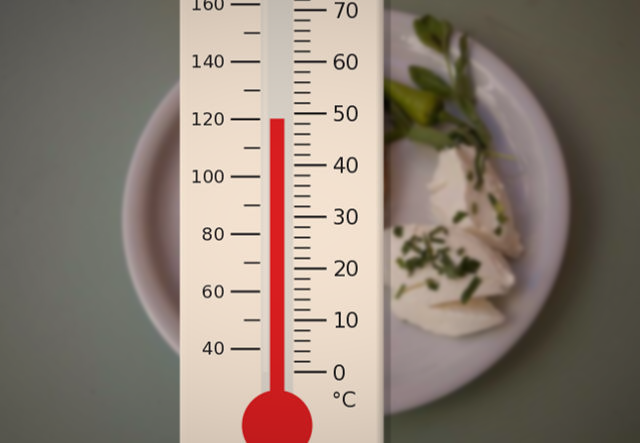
value=49 unit=°C
